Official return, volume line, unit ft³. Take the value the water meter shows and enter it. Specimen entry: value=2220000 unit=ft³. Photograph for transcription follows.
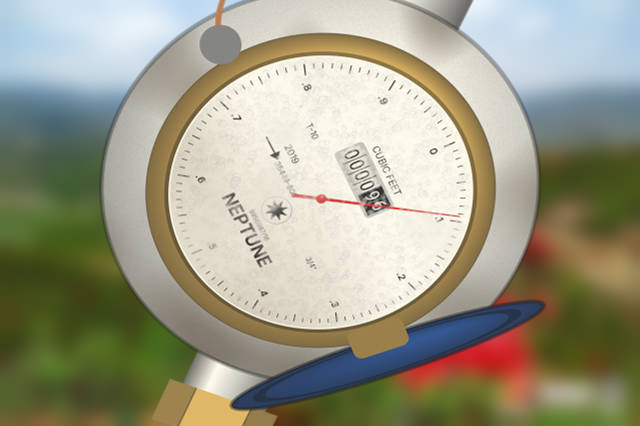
value=96.09 unit=ft³
